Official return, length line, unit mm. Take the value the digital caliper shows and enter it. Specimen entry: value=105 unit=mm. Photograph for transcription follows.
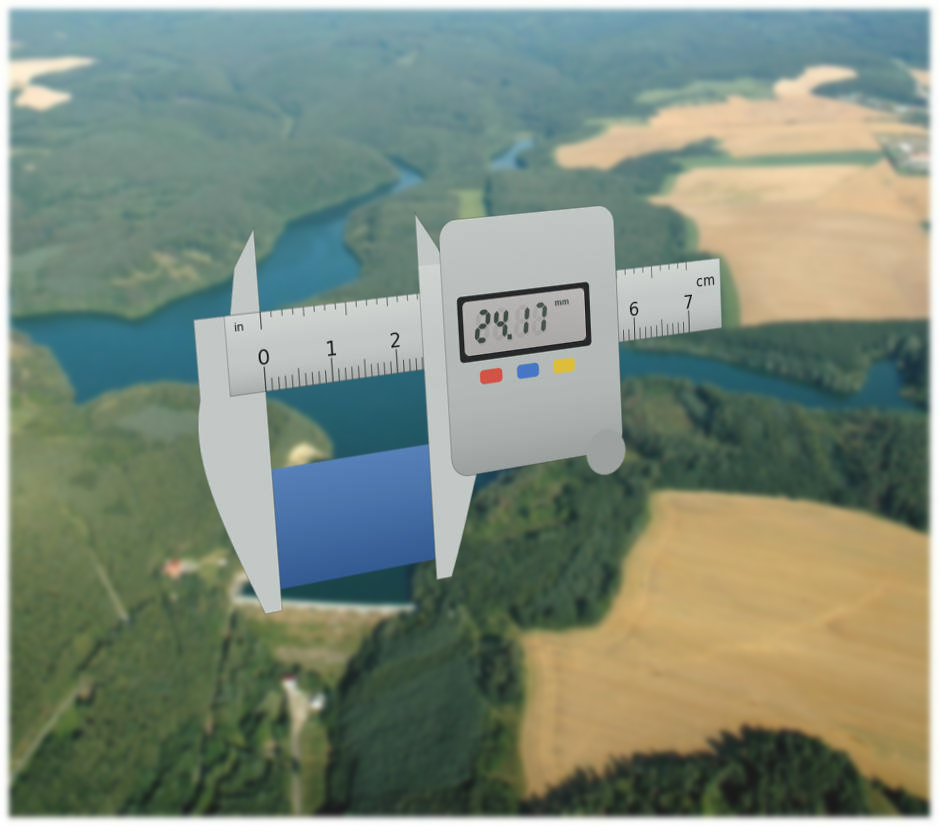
value=24.17 unit=mm
